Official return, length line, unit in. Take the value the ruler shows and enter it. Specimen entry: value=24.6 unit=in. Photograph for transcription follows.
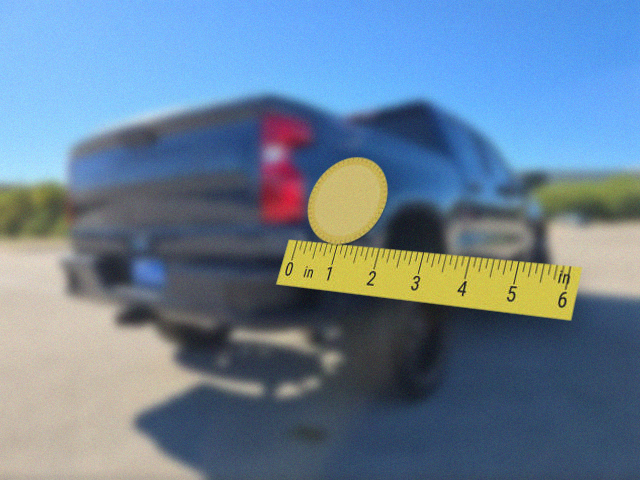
value=1.875 unit=in
